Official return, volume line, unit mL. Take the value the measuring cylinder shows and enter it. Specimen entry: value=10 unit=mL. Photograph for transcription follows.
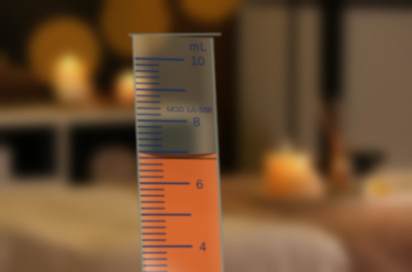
value=6.8 unit=mL
